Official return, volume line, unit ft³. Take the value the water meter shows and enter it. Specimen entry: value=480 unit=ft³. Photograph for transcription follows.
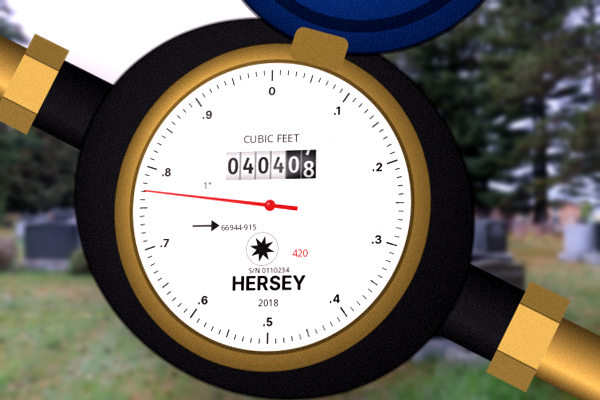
value=40407.77 unit=ft³
